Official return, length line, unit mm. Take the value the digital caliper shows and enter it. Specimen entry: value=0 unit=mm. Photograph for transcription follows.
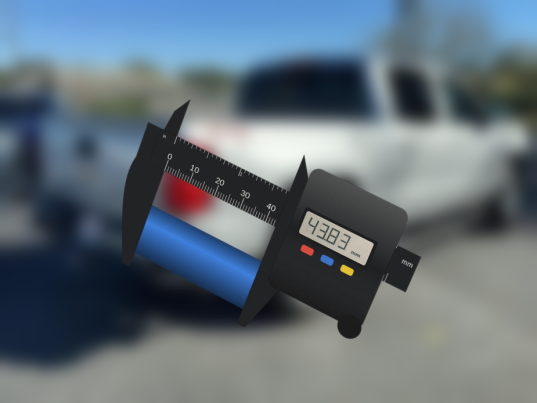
value=43.83 unit=mm
